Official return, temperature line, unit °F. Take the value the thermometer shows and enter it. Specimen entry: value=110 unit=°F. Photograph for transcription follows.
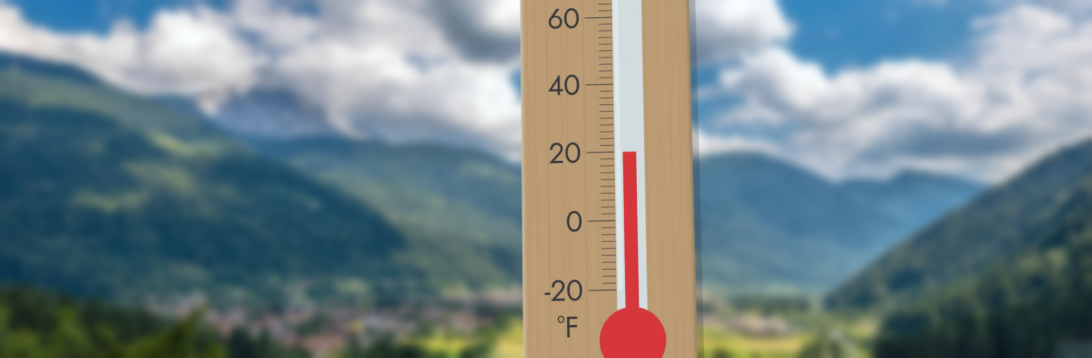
value=20 unit=°F
